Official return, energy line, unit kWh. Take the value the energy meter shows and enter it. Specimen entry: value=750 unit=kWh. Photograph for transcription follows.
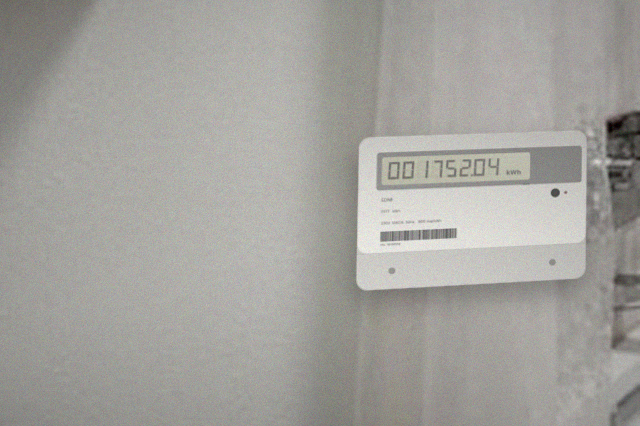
value=1752.04 unit=kWh
